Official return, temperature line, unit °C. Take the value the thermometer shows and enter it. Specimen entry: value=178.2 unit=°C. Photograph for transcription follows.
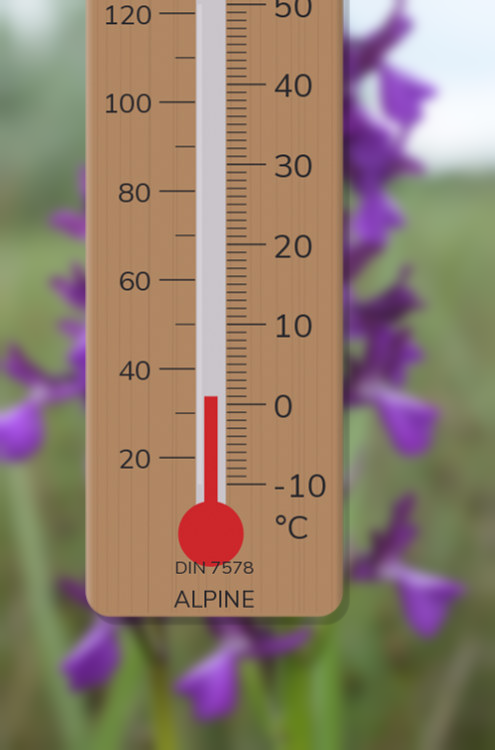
value=1 unit=°C
